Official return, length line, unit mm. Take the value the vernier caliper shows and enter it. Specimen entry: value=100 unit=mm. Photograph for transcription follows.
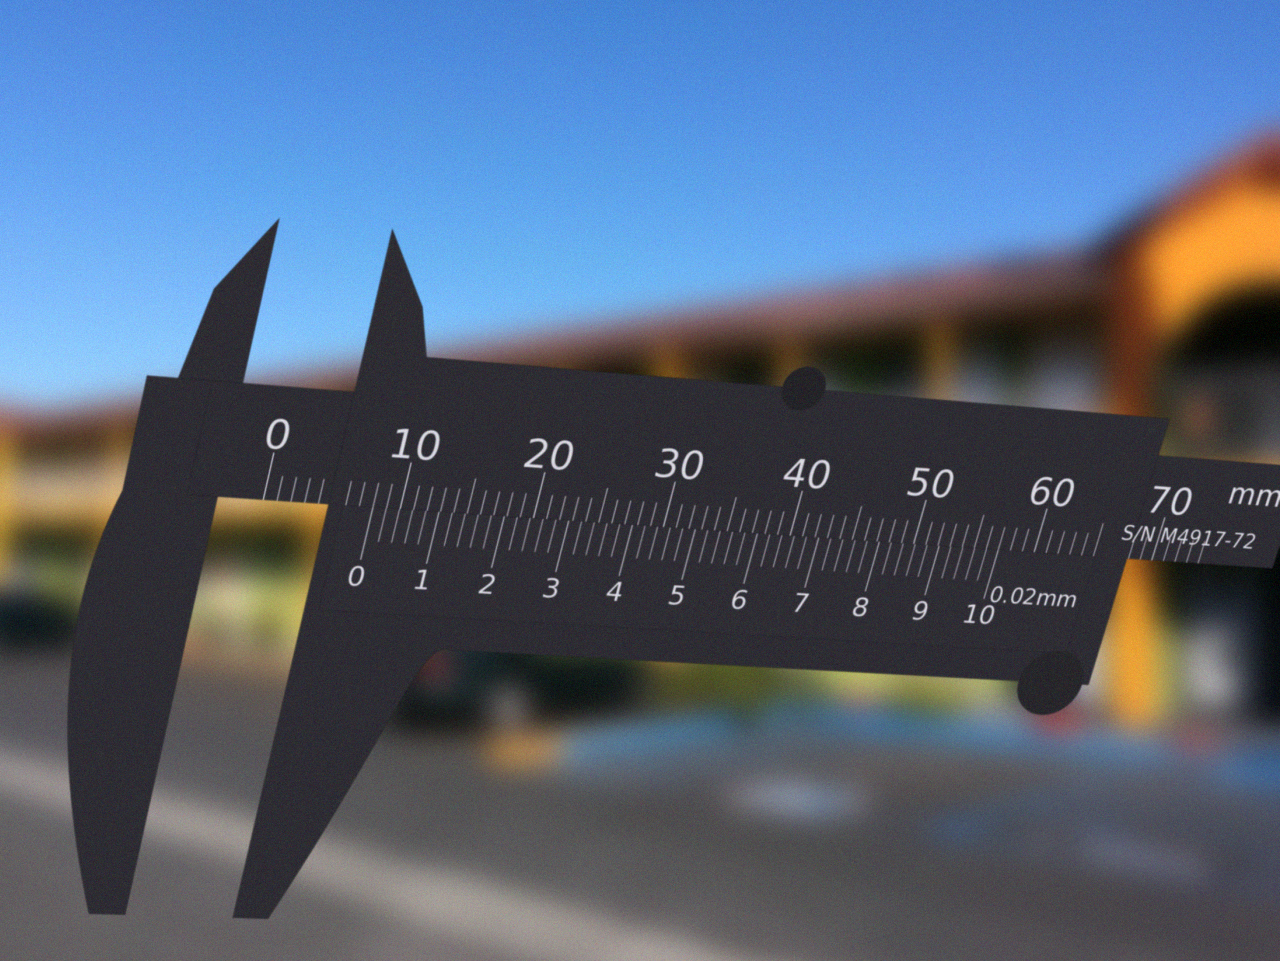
value=8.0 unit=mm
